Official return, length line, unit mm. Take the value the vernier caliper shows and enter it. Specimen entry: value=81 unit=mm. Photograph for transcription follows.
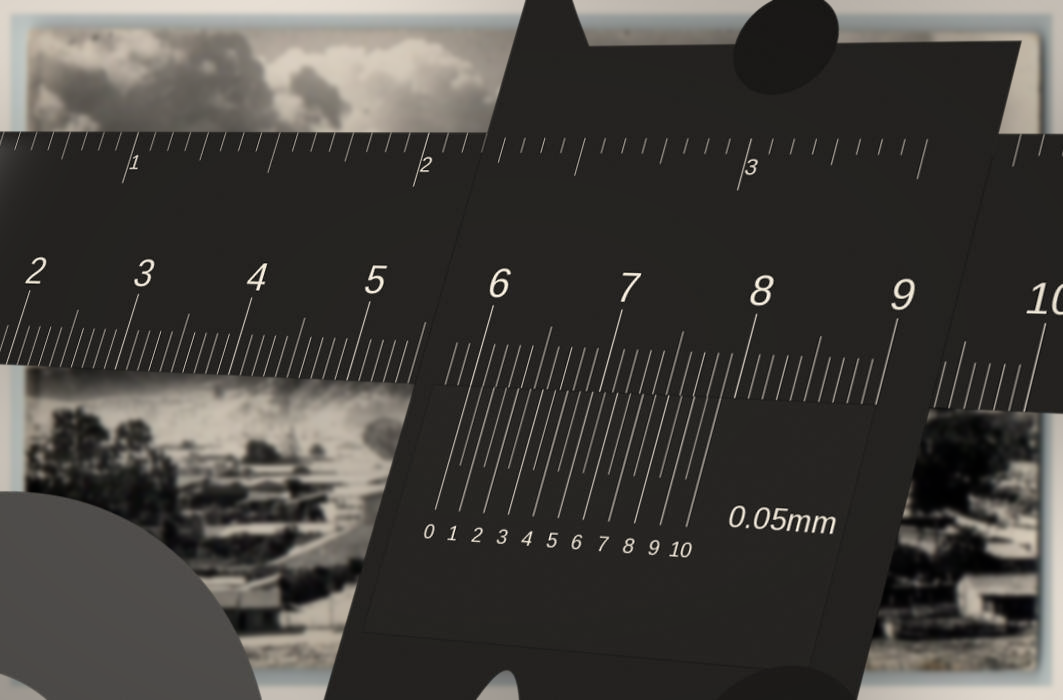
value=60.0 unit=mm
